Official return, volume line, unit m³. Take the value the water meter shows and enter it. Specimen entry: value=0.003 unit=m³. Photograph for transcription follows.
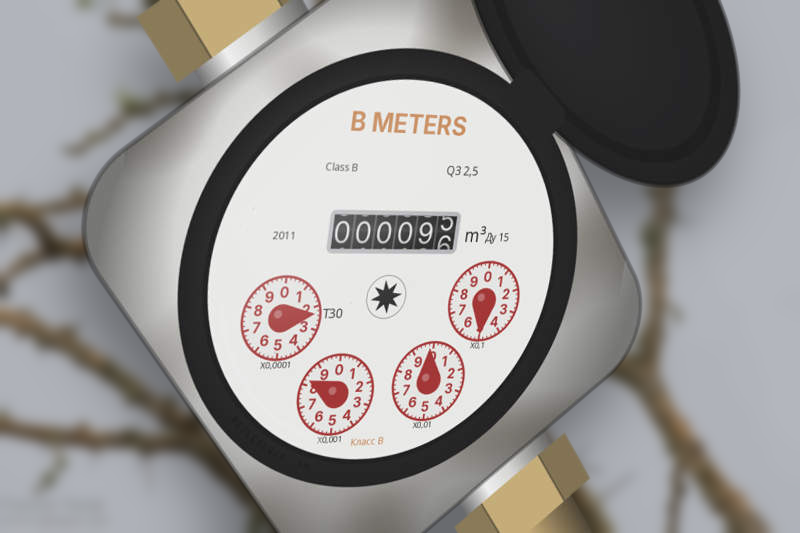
value=95.4982 unit=m³
